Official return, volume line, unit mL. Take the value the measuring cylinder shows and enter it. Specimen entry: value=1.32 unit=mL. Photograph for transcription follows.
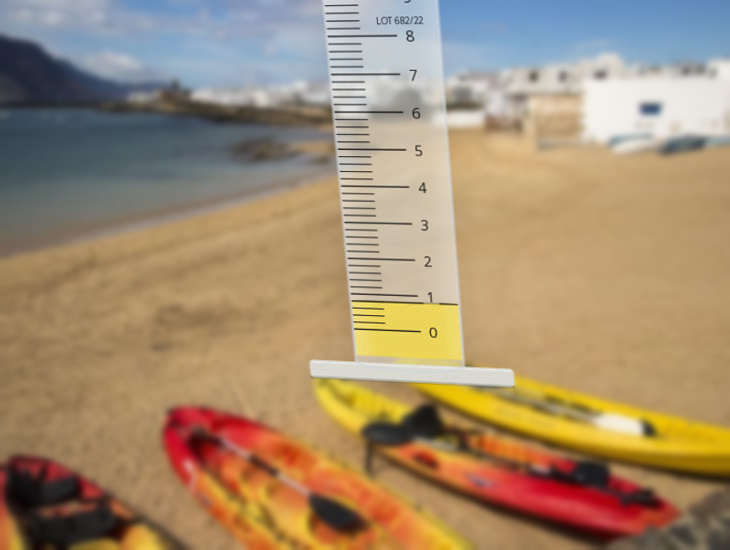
value=0.8 unit=mL
